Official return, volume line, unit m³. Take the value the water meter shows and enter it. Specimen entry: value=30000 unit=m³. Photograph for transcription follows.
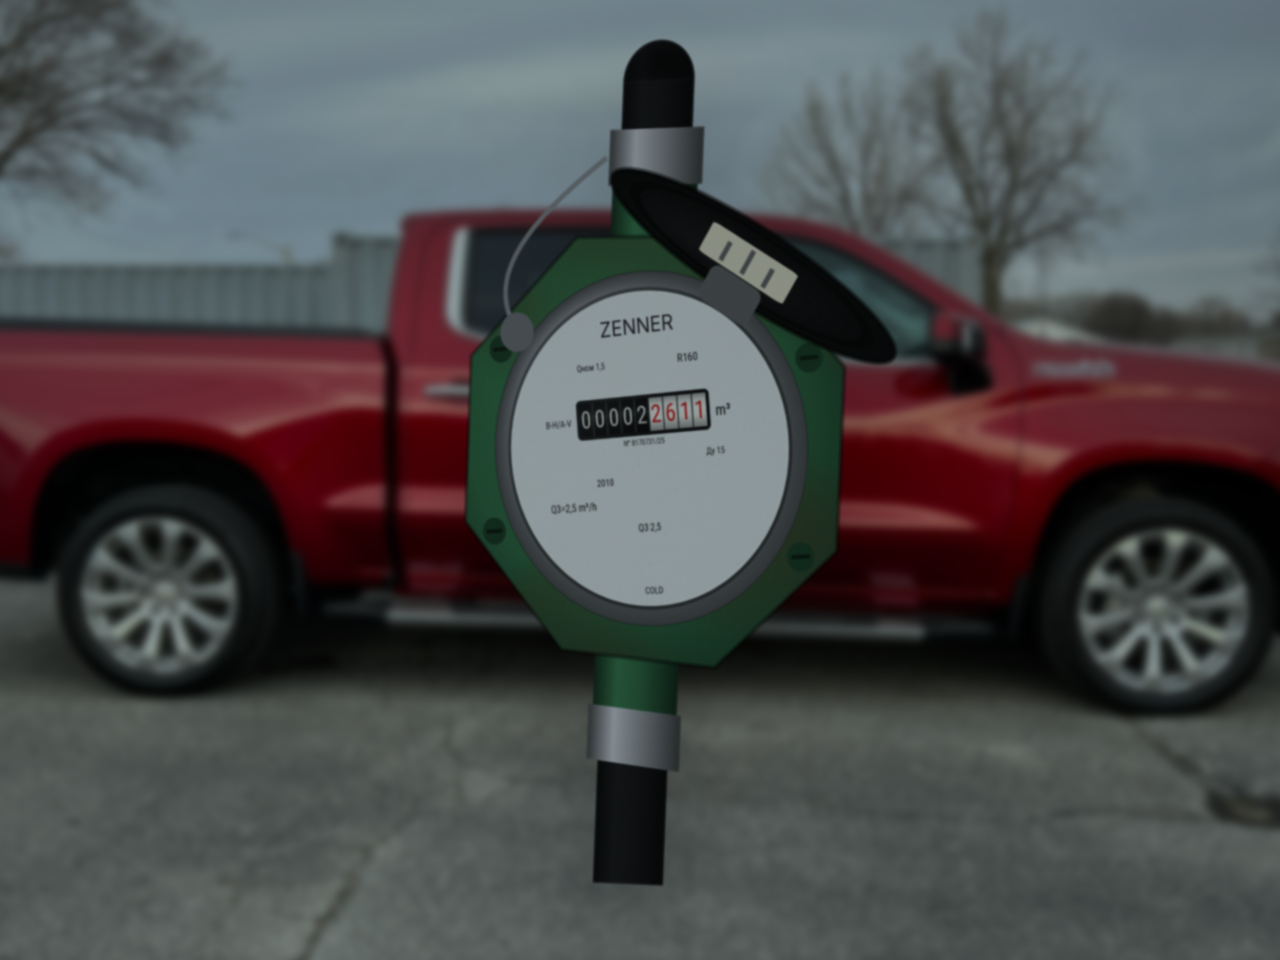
value=2.2611 unit=m³
